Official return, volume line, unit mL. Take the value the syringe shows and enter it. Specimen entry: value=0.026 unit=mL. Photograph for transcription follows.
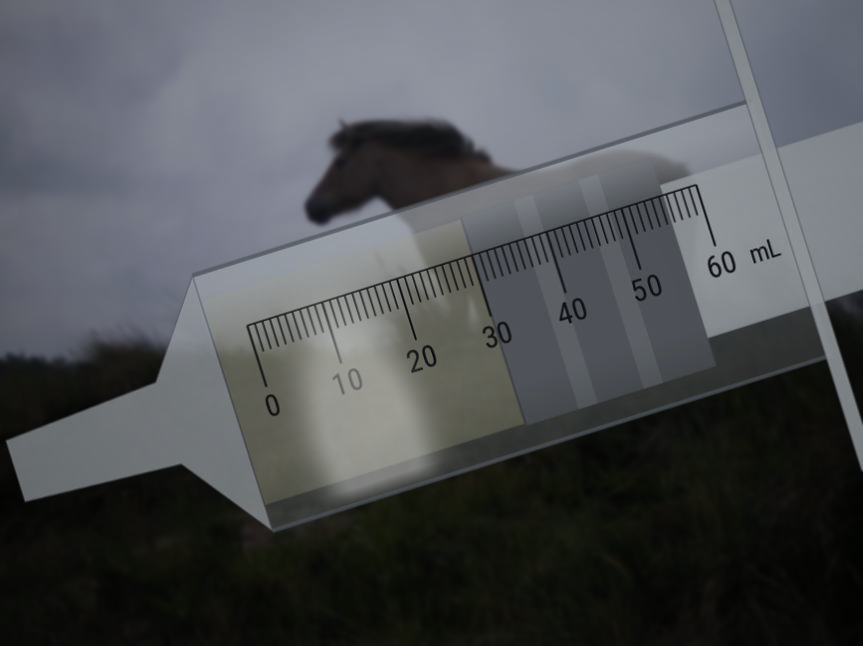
value=30 unit=mL
